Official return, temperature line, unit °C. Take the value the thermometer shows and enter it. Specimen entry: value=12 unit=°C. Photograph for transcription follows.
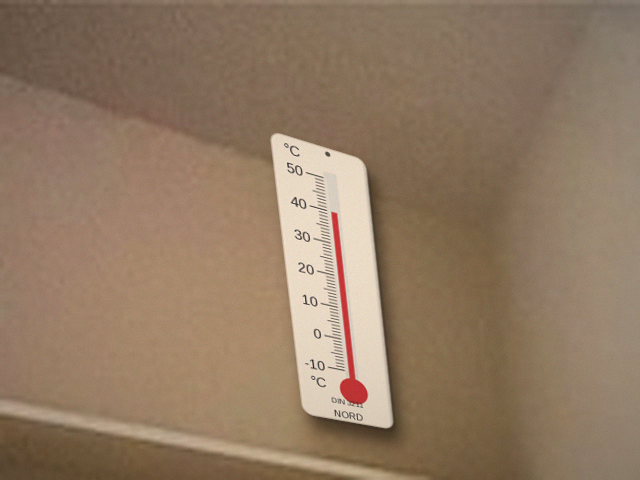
value=40 unit=°C
